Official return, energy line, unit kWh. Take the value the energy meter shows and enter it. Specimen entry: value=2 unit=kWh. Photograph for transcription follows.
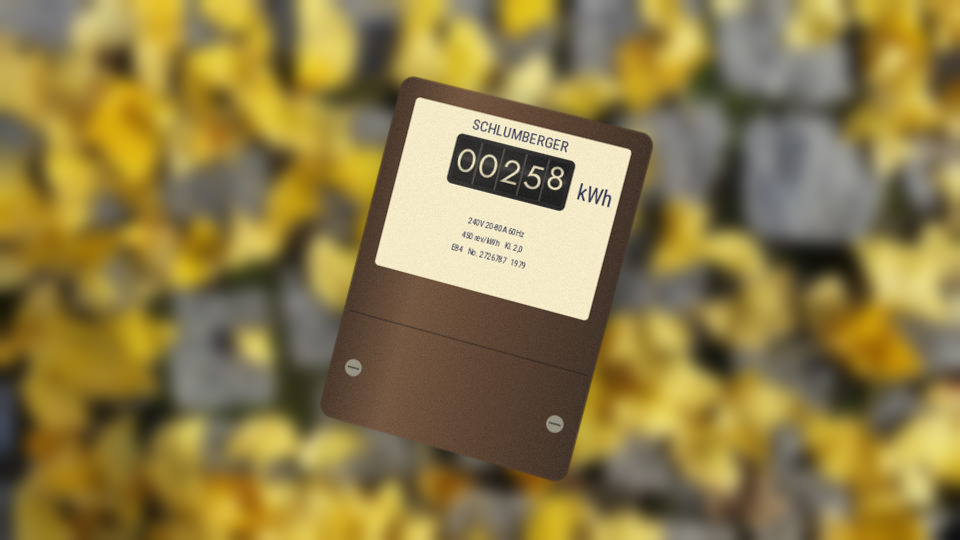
value=258 unit=kWh
